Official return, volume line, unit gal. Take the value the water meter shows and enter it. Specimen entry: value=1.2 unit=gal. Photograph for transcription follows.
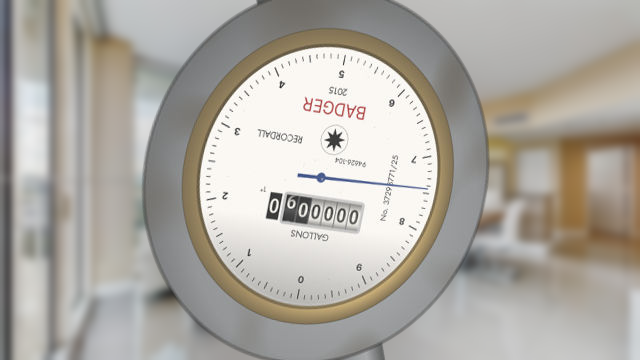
value=87.4 unit=gal
